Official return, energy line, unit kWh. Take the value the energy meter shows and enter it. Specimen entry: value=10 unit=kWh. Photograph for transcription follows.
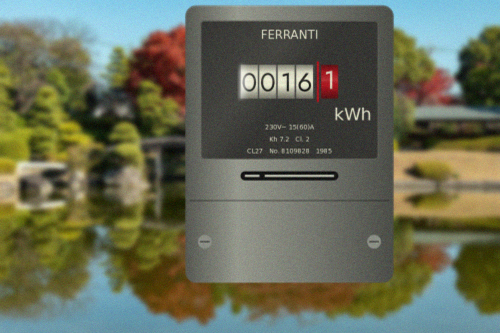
value=16.1 unit=kWh
